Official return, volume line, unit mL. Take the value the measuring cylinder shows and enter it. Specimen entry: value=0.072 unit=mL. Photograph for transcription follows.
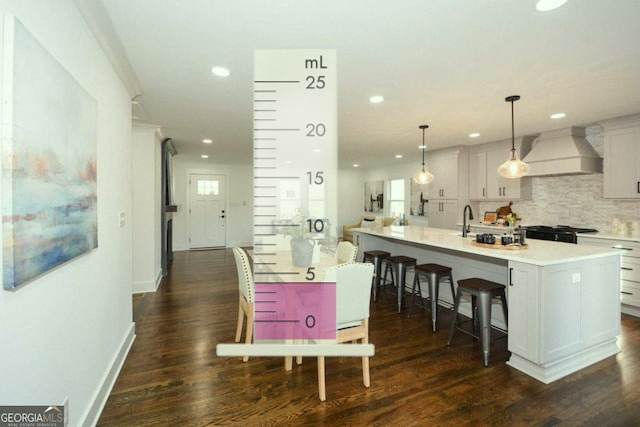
value=4 unit=mL
